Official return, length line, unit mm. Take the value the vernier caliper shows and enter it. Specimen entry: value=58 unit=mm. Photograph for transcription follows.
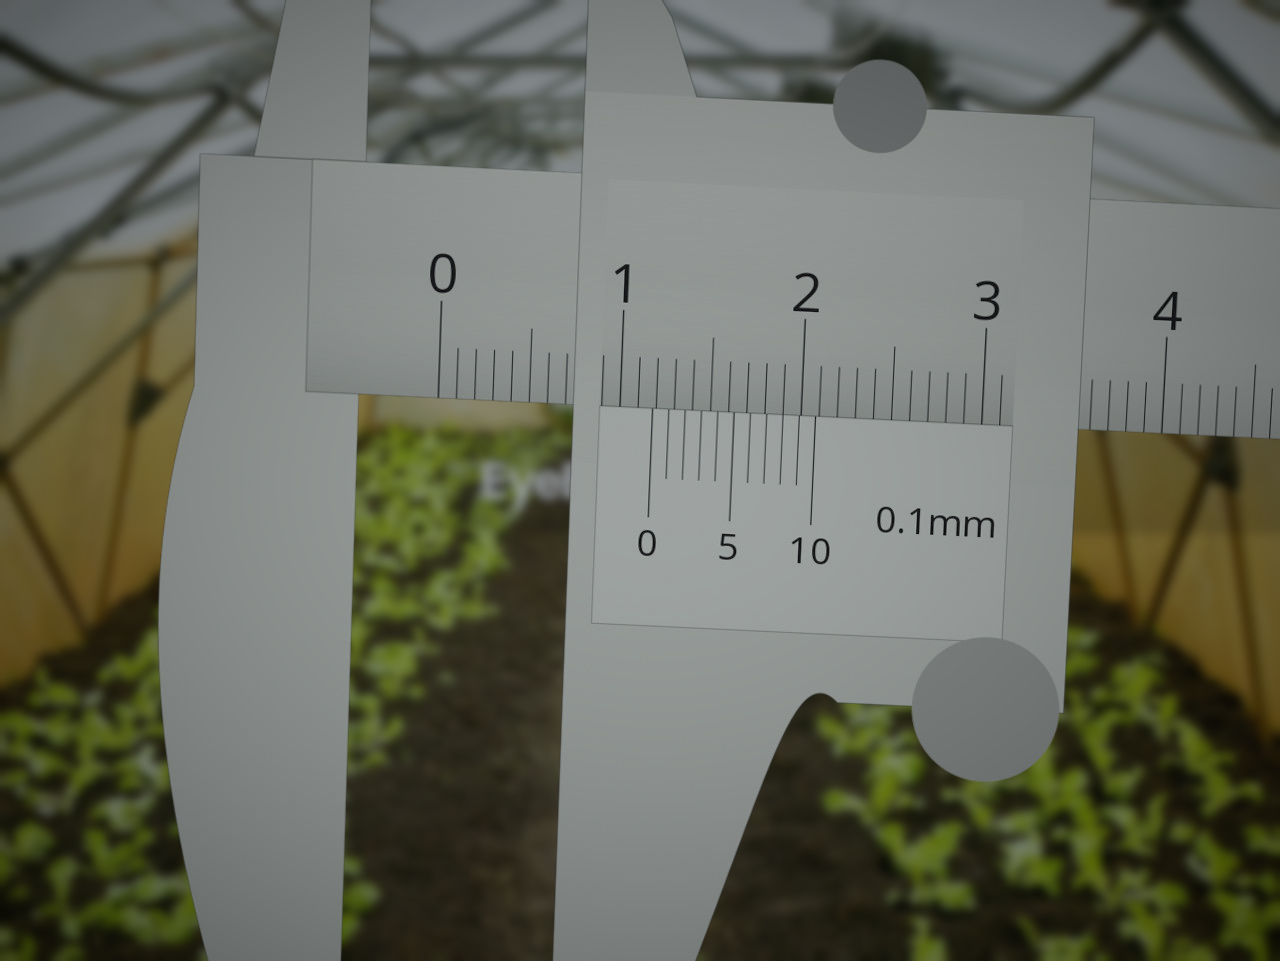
value=11.8 unit=mm
